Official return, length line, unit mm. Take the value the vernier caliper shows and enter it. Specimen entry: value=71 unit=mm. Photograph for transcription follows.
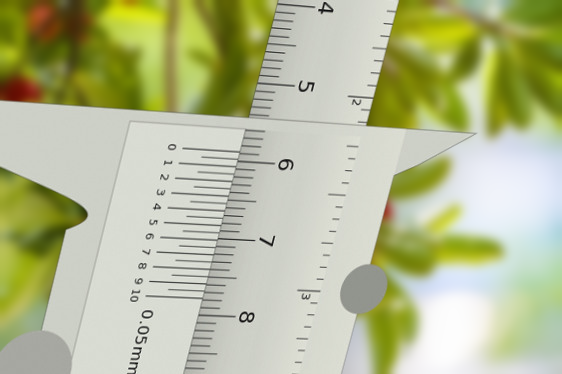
value=58.8 unit=mm
